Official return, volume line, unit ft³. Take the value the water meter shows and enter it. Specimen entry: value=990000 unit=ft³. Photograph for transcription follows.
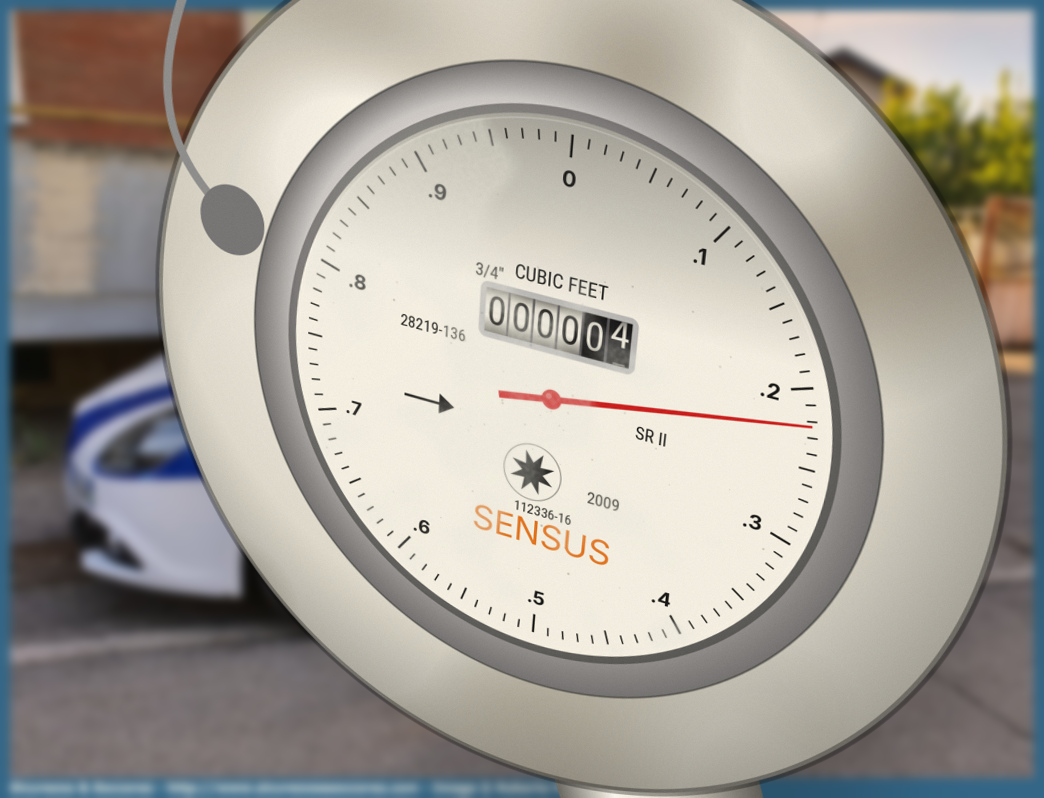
value=4.22 unit=ft³
